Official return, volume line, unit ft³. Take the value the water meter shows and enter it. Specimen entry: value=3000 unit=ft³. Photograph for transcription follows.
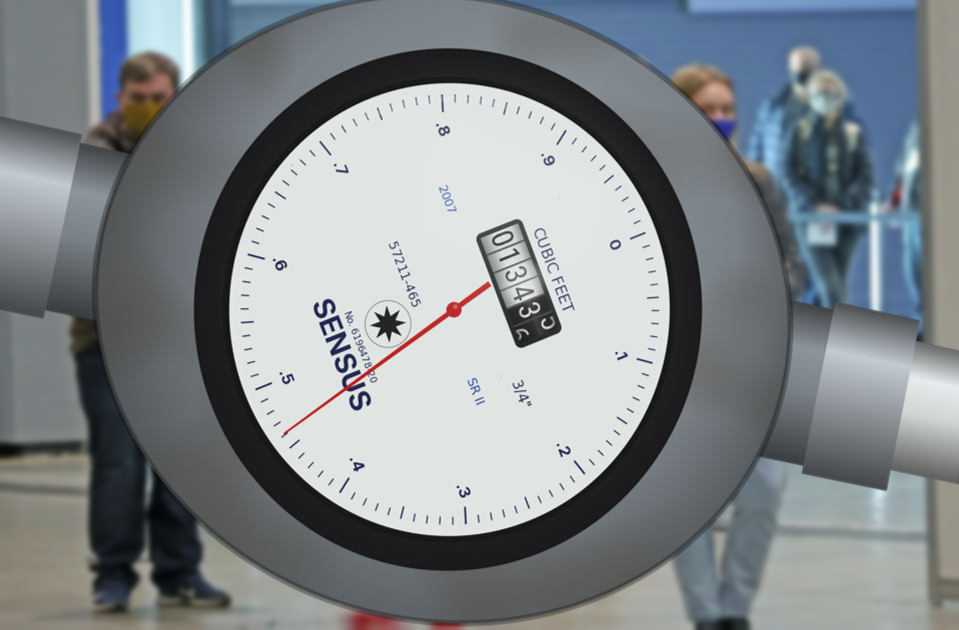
value=13435.46 unit=ft³
